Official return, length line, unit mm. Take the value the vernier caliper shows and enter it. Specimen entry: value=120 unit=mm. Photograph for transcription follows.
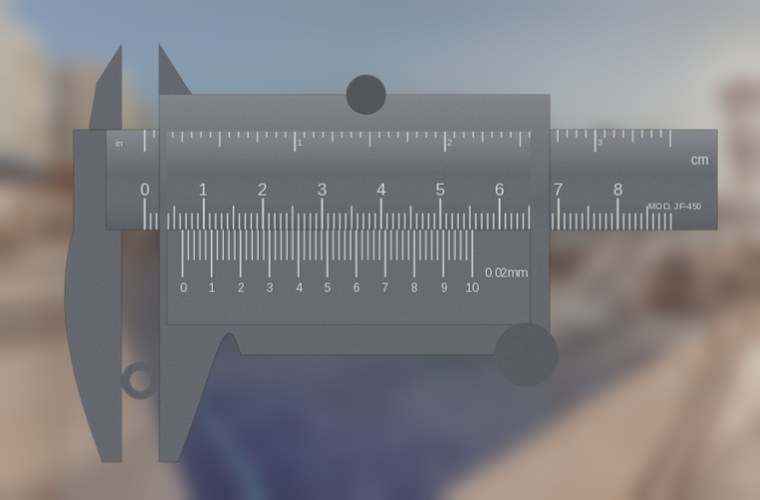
value=6.4 unit=mm
